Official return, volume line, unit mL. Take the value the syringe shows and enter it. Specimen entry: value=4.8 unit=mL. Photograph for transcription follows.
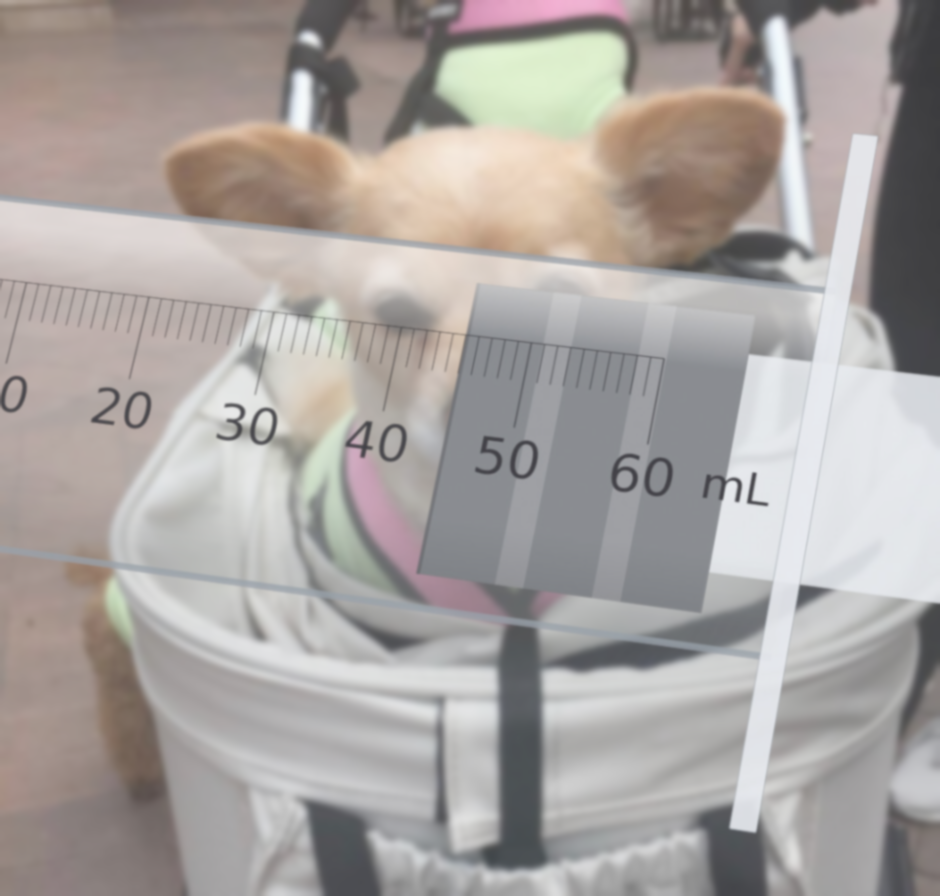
value=45 unit=mL
